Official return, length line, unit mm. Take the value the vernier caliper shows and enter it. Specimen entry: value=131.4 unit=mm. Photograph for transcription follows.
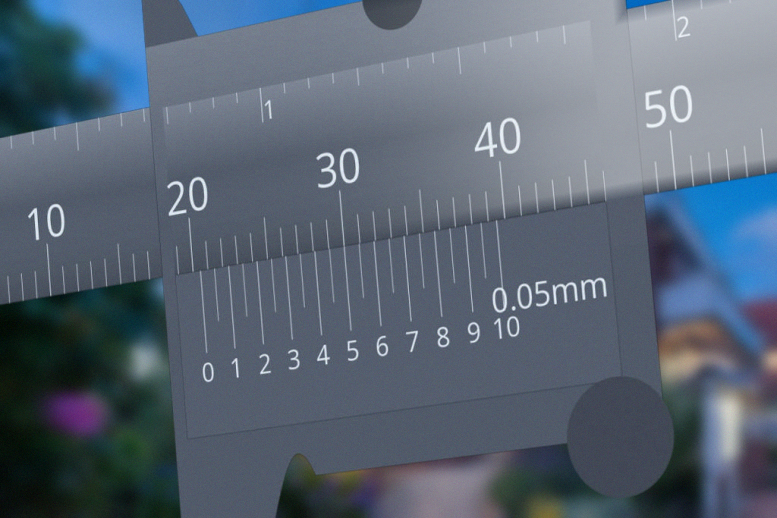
value=20.5 unit=mm
